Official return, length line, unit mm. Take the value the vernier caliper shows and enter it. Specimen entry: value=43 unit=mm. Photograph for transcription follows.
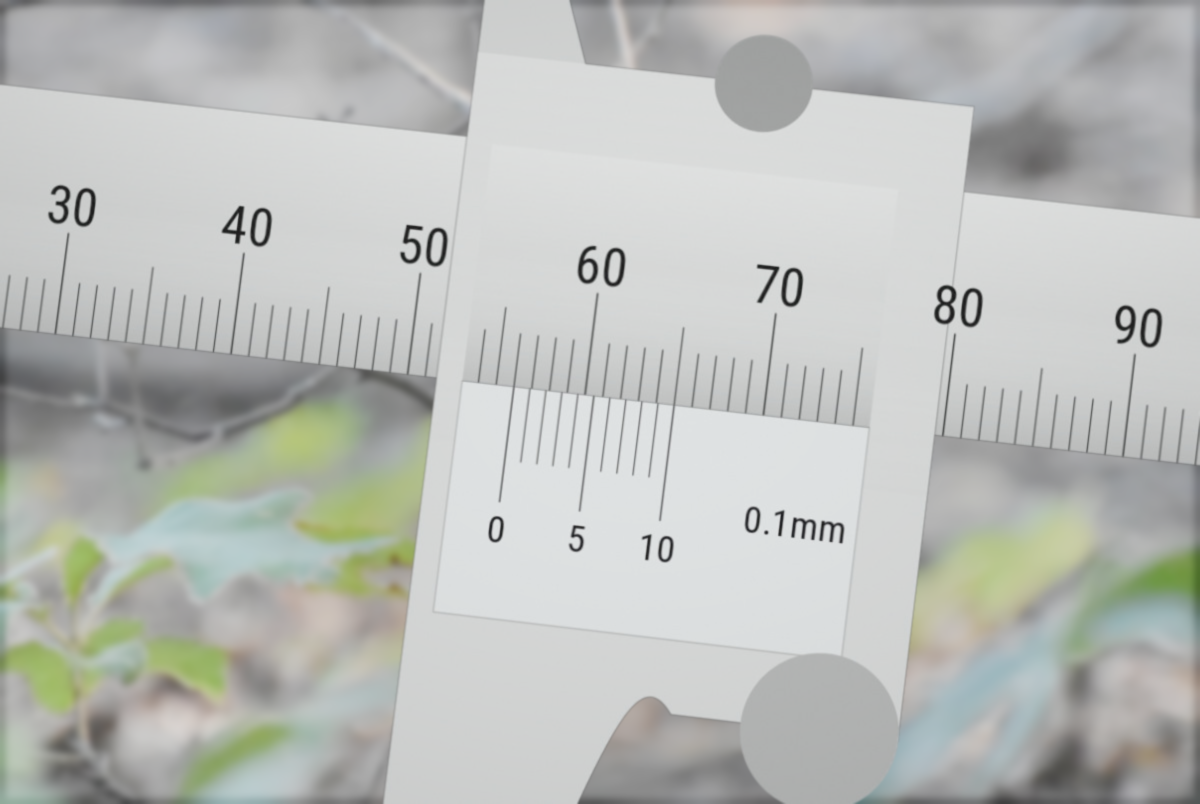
value=56.0 unit=mm
